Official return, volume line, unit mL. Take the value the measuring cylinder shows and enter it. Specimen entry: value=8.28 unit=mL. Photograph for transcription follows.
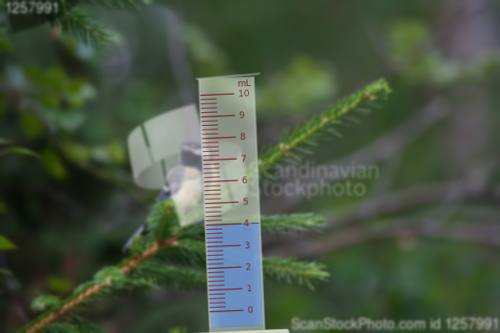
value=4 unit=mL
